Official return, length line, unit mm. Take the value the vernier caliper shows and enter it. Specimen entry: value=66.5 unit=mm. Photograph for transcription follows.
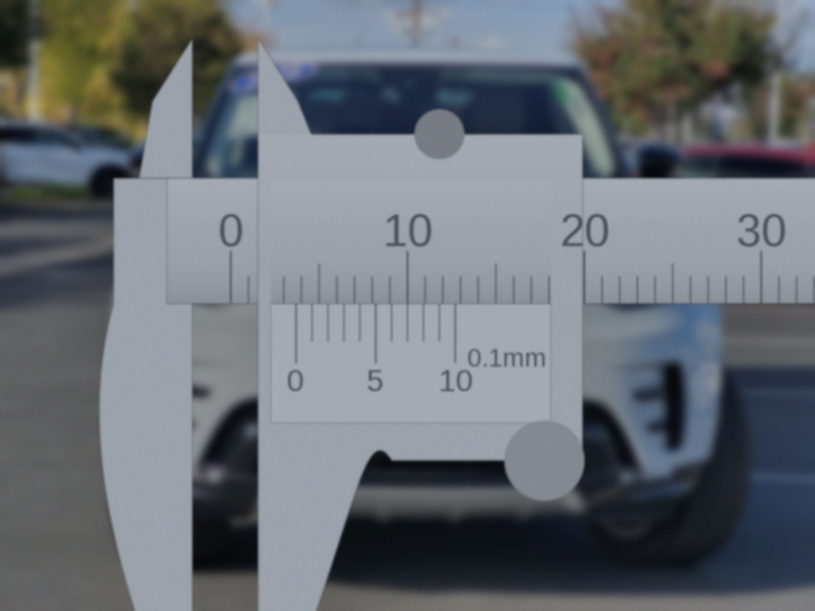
value=3.7 unit=mm
